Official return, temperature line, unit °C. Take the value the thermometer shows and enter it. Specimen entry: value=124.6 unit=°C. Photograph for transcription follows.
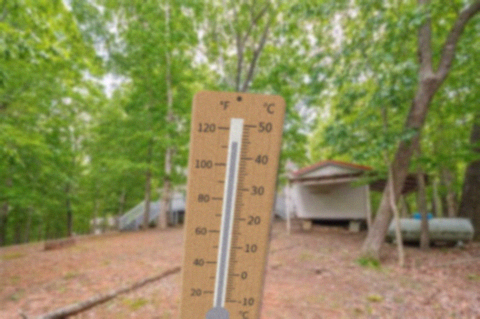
value=45 unit=°C
